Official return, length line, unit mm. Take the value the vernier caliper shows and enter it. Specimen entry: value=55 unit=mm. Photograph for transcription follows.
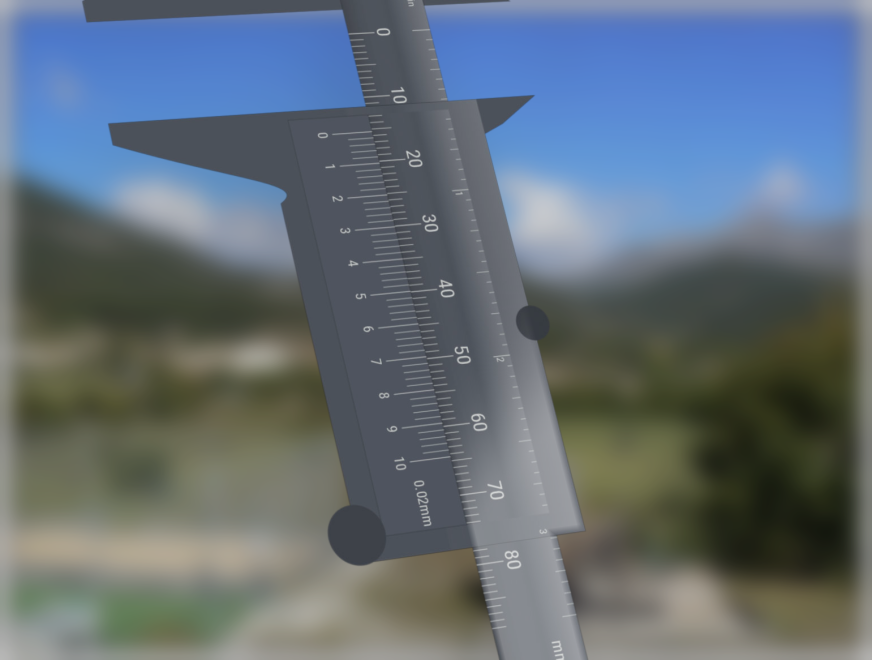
value=15.4 unit=mm
